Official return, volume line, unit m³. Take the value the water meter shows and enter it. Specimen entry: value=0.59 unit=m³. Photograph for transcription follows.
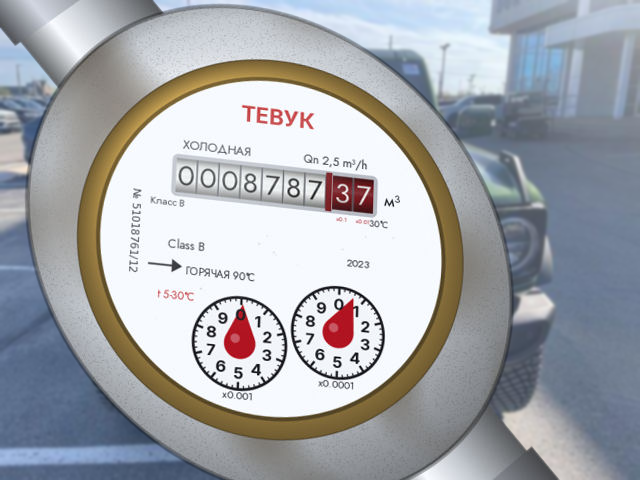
value=8787.3700 unit=m³
